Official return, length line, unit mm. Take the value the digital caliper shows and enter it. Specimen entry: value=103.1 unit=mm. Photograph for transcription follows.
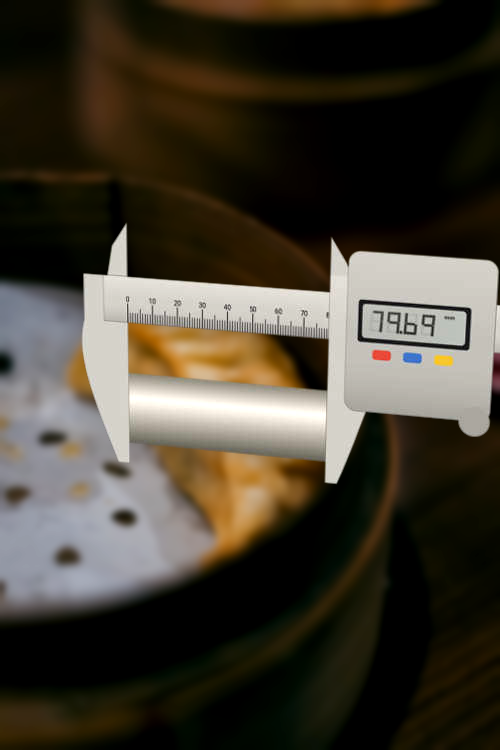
value=79.69 unit=mm
